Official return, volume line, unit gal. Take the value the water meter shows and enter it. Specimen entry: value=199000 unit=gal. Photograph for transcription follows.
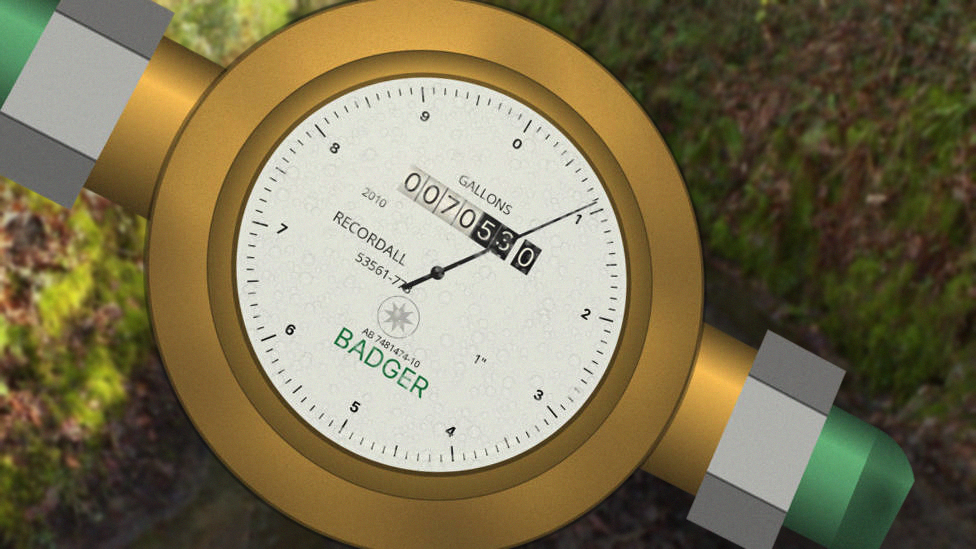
value=70530.9 unit=gal
